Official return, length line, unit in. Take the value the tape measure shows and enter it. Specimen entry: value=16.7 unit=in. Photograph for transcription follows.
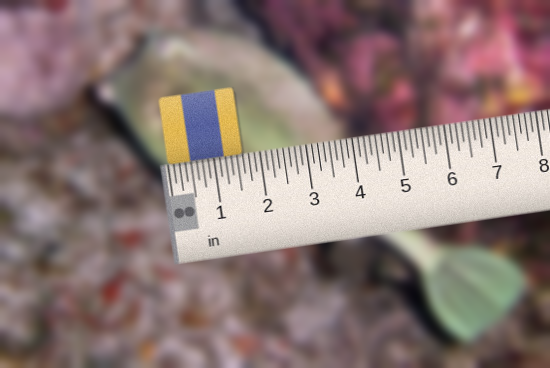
value=1.625 unit=in
